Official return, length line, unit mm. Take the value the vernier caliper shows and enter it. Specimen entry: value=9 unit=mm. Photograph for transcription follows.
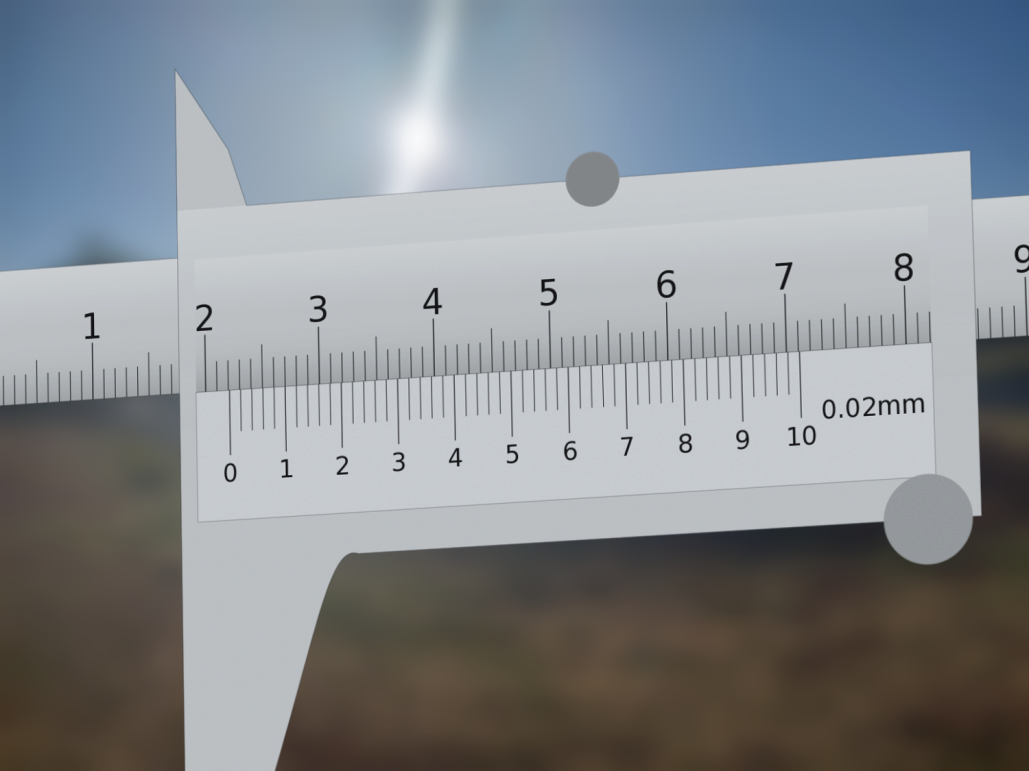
value=22.1 unit=mm
